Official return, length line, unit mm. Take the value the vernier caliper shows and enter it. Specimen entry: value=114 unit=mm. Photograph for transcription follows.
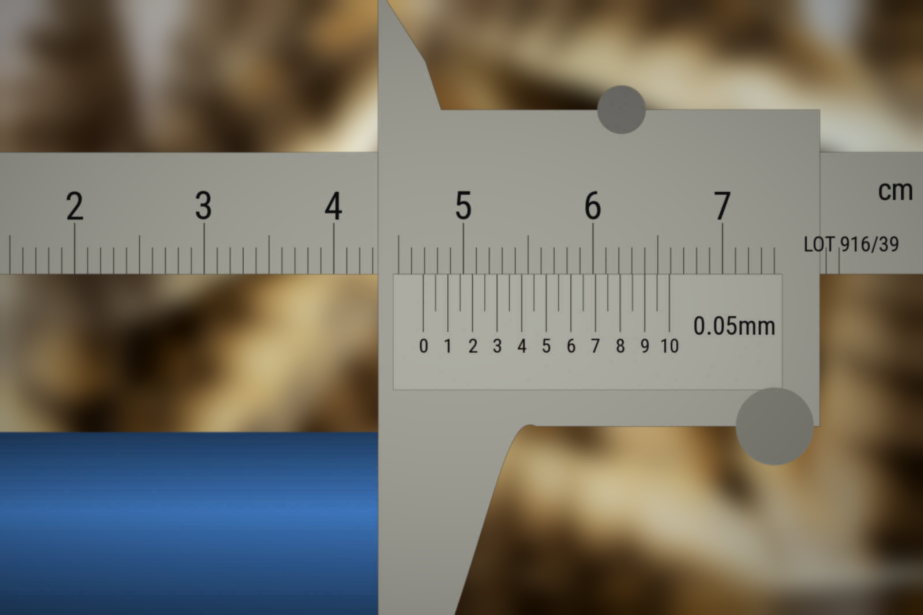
value=46.9 unit=mm
